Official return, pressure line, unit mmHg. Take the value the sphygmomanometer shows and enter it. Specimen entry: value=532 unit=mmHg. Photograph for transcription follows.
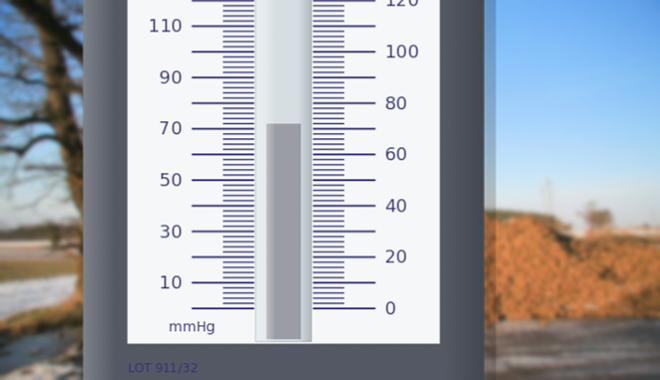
value=72 unit=mmHg
